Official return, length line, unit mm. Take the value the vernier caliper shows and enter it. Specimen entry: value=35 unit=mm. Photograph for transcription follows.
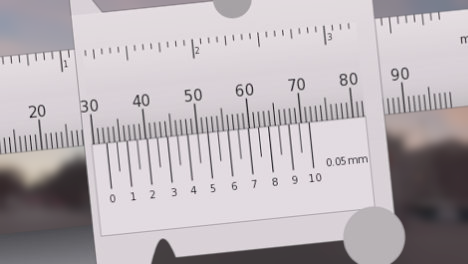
value=32.5 unit=mm
